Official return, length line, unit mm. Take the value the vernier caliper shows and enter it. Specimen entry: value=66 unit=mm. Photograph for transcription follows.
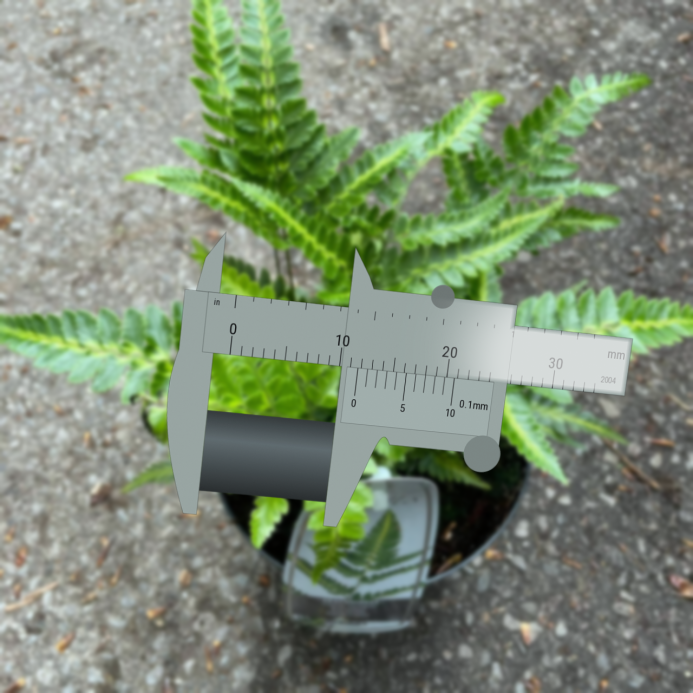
value=11.7 unit=mm
